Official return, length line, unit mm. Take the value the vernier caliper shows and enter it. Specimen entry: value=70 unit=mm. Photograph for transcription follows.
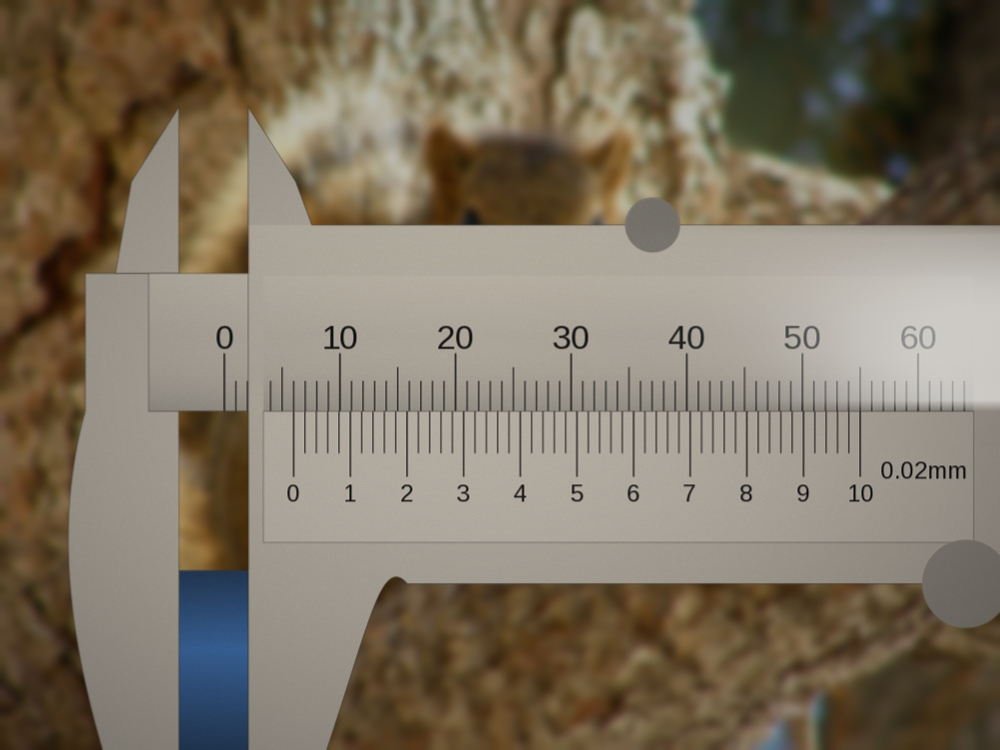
value=6.0 unit=mm
